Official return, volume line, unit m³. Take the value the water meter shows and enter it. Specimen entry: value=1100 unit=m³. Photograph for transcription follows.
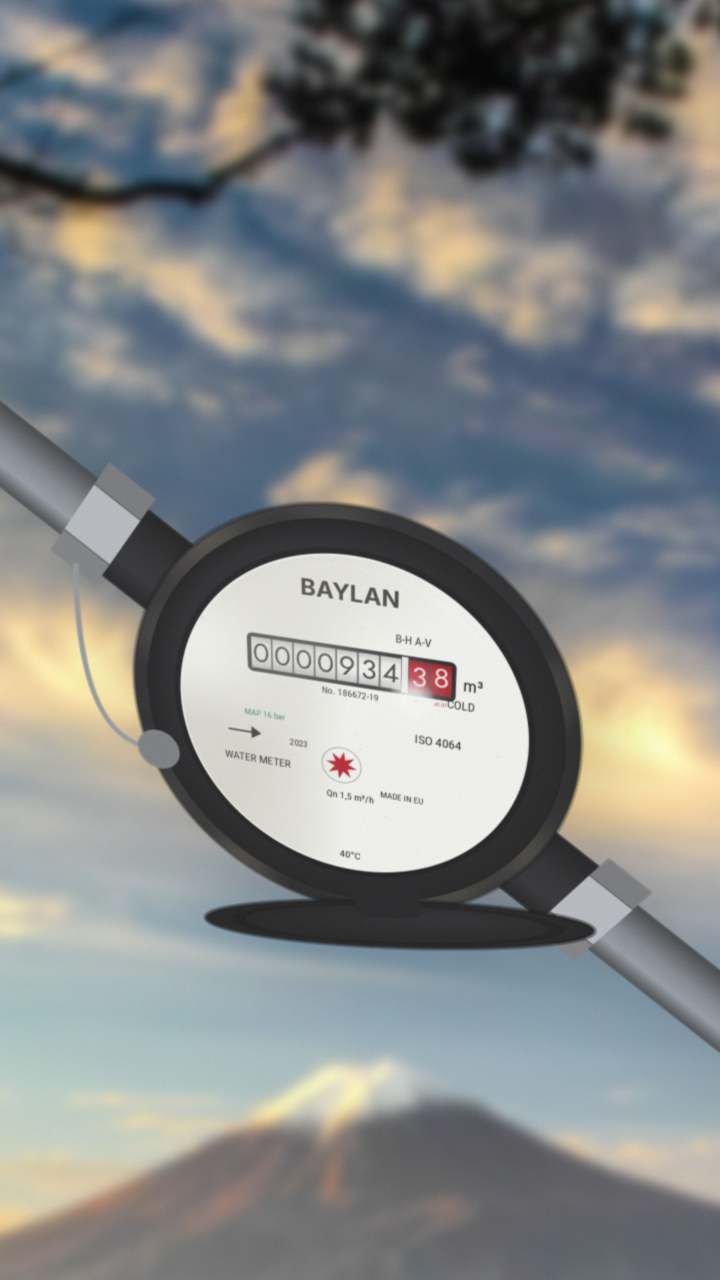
value=934.38 unit=m³
